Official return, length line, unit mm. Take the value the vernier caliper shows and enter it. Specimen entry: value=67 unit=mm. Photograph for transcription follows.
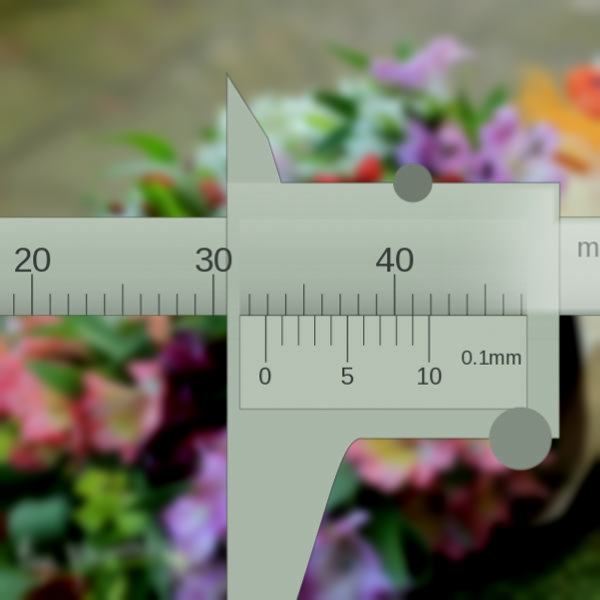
value=32.9 unit=mm
